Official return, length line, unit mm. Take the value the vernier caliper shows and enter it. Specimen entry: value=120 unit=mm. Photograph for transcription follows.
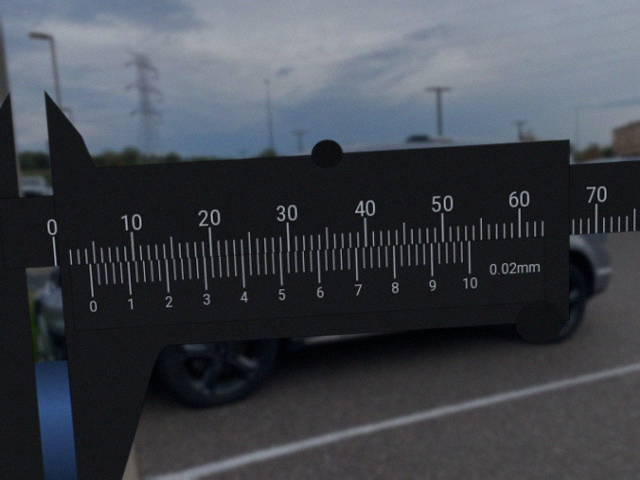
value=4.4 unit=mm
